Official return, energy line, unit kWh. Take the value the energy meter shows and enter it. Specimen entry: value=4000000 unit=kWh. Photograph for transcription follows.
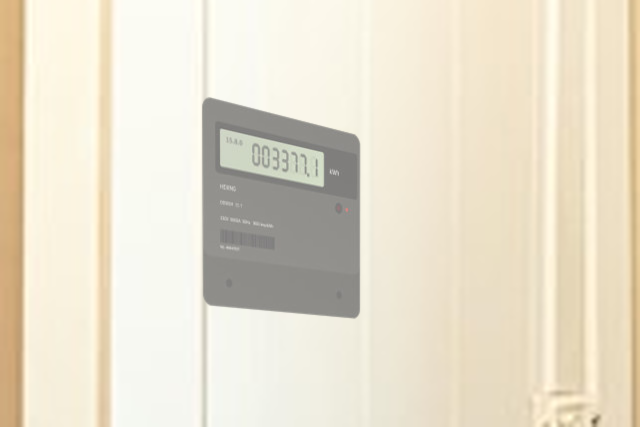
value=3377.1 unit=kWh
